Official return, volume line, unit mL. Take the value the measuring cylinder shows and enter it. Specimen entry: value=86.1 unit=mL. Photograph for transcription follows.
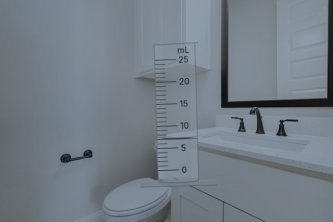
value=7 unit=mL
